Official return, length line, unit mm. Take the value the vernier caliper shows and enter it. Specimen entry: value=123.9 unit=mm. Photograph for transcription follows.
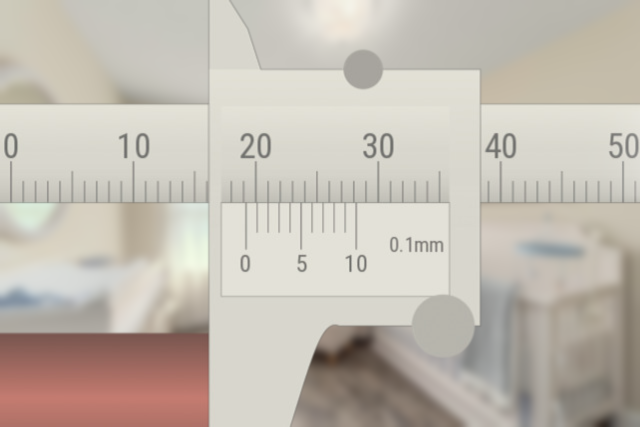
value=19.2 unit=mm
